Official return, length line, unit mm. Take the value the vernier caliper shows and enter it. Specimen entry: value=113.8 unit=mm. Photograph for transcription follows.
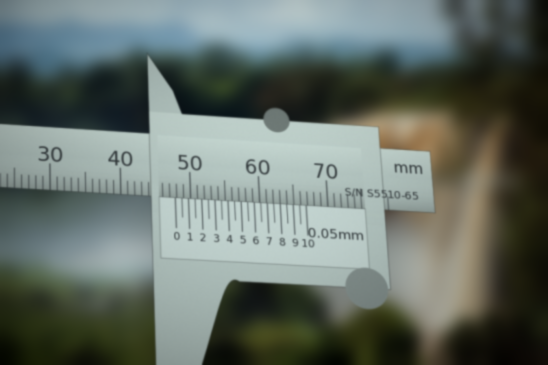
value=47.8 unit=mm
